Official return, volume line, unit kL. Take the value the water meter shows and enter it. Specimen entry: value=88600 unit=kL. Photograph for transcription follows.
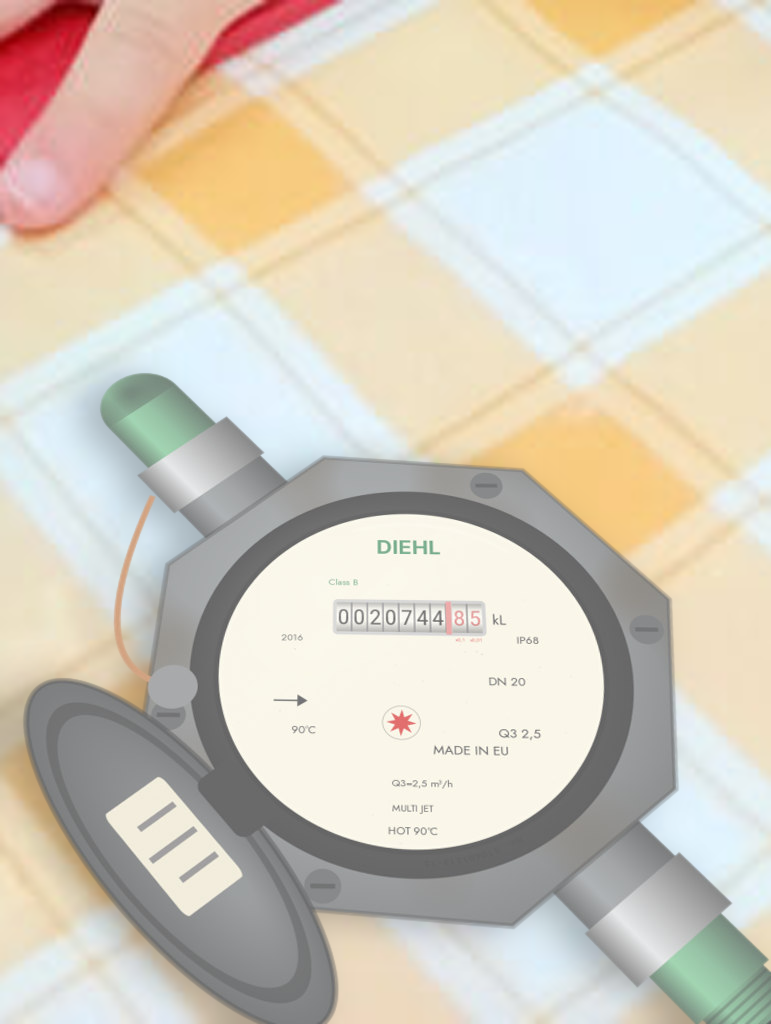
value=20744.85 unit=kL
